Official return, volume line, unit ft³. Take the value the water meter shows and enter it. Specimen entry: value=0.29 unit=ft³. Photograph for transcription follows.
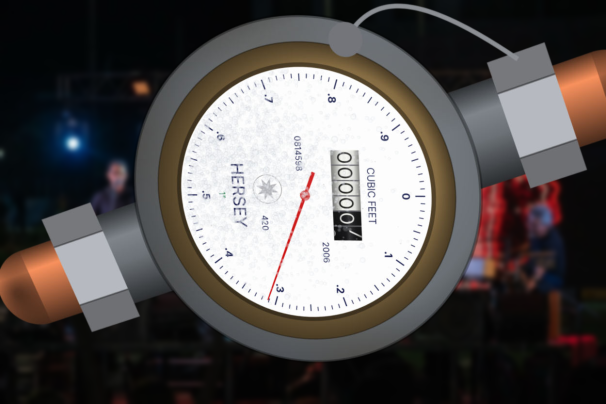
value=7.31 unit=ft³
